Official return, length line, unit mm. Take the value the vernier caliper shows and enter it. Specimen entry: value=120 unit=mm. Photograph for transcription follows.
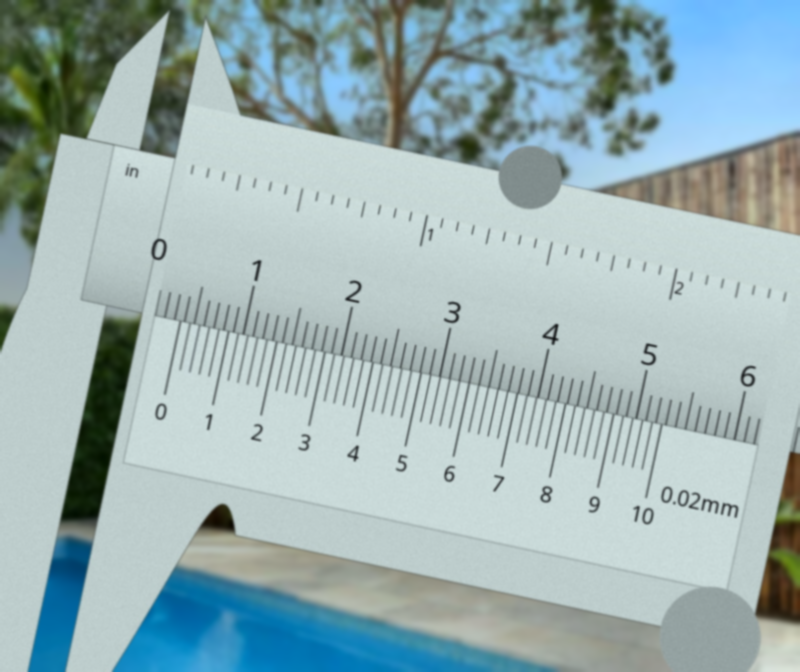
value=3.6 unit=mm
